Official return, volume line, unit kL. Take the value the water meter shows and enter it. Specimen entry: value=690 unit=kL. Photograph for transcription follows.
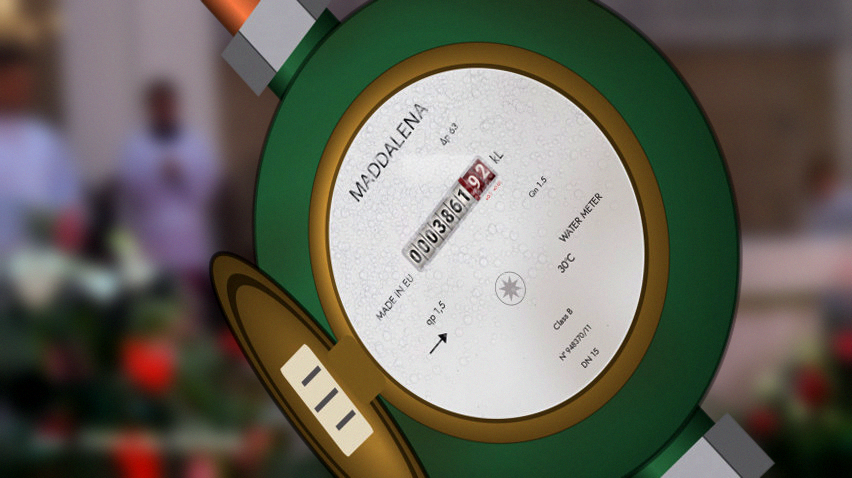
value=3861.92 unit=kL
